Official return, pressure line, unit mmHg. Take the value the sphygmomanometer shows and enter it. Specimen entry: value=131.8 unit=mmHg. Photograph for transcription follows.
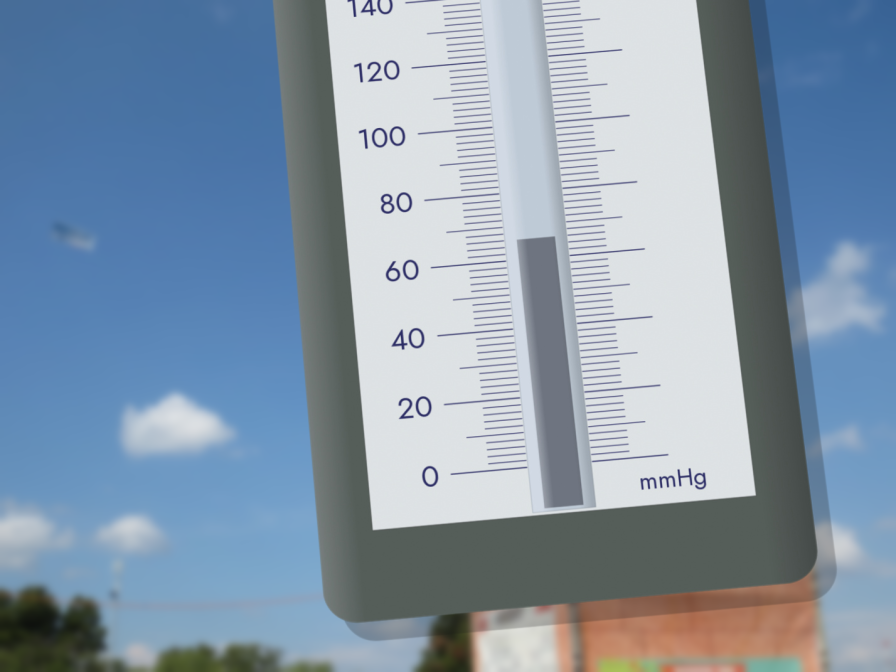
value=66 unit=mmHg
